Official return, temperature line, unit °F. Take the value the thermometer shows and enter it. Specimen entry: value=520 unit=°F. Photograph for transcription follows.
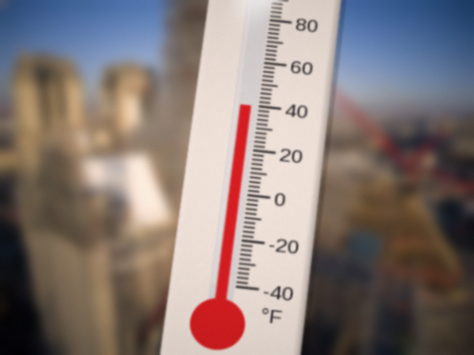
value=40 unit=°F
